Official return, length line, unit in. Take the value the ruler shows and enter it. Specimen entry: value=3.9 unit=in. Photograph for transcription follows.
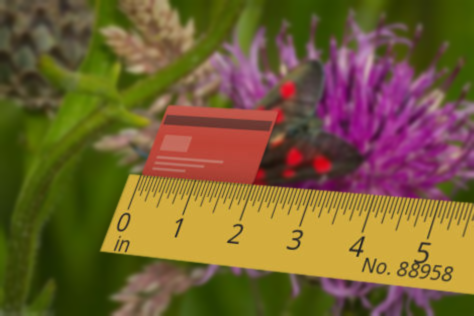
value=2 unit=in
